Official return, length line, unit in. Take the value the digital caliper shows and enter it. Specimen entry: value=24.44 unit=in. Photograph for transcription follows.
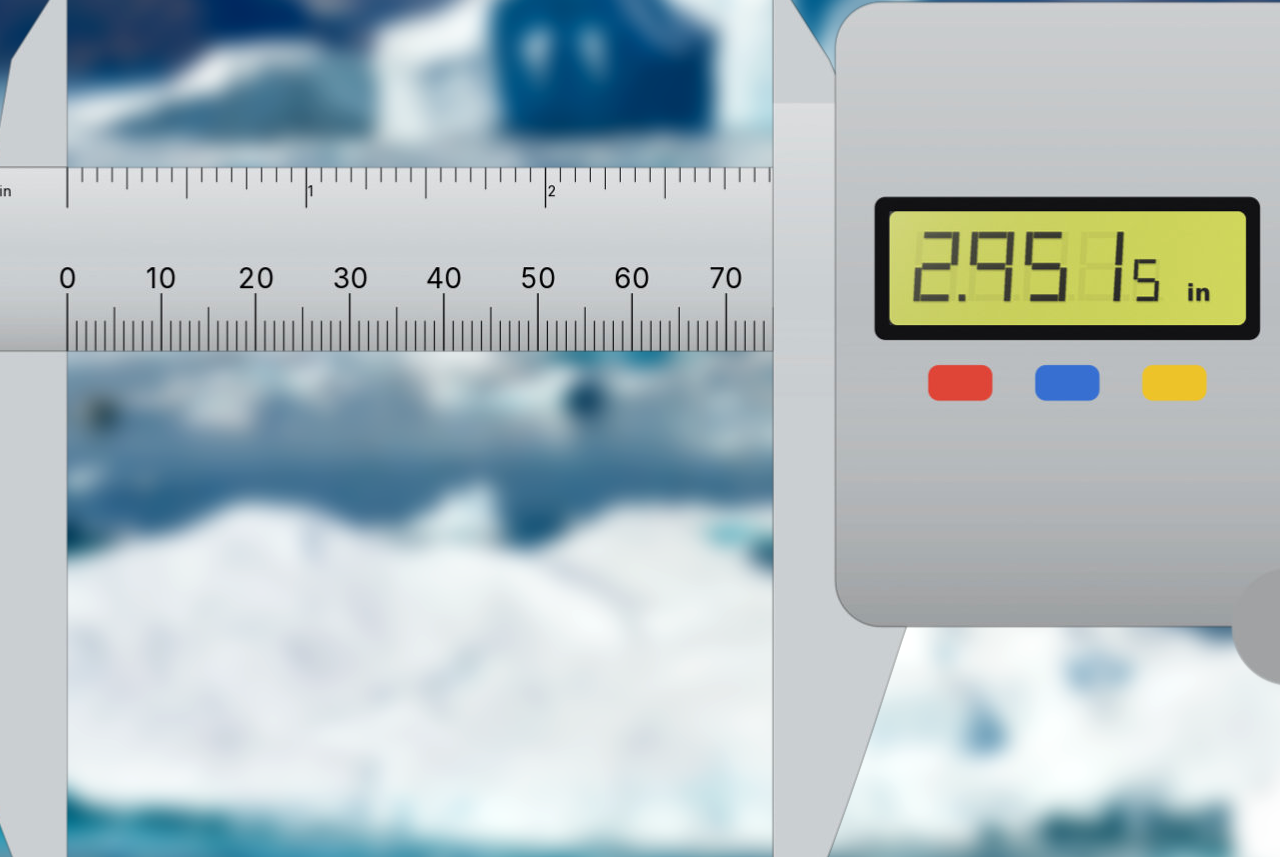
value=2.9515 unit=in
